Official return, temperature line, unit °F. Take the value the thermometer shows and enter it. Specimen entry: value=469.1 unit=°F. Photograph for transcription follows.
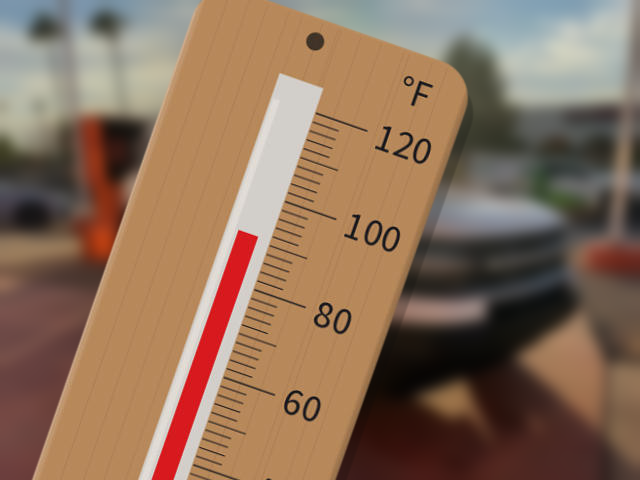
value=91 unit=°F
